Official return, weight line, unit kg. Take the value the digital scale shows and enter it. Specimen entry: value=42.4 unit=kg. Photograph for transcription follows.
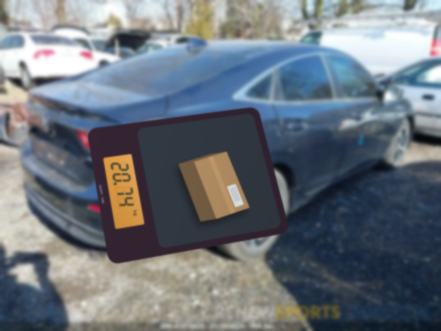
value=20.74 unit=kg
